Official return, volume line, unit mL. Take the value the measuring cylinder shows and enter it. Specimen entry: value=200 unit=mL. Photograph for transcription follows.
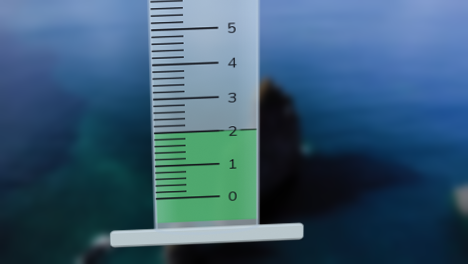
value=2 unit=mL
